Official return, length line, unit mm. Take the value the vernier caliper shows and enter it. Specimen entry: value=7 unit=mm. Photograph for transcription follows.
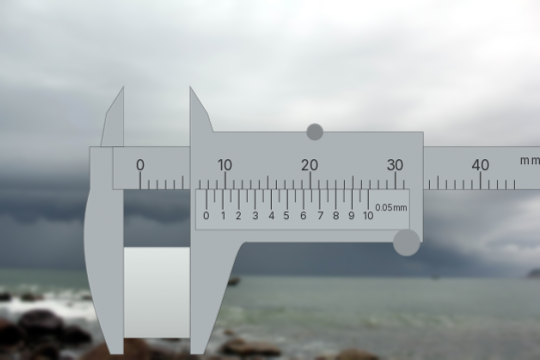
value=7.8 unit=mm
